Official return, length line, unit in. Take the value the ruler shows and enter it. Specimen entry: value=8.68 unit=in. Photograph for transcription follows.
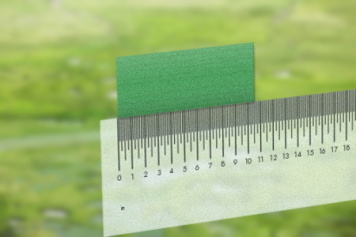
value=10.5 unit=in
